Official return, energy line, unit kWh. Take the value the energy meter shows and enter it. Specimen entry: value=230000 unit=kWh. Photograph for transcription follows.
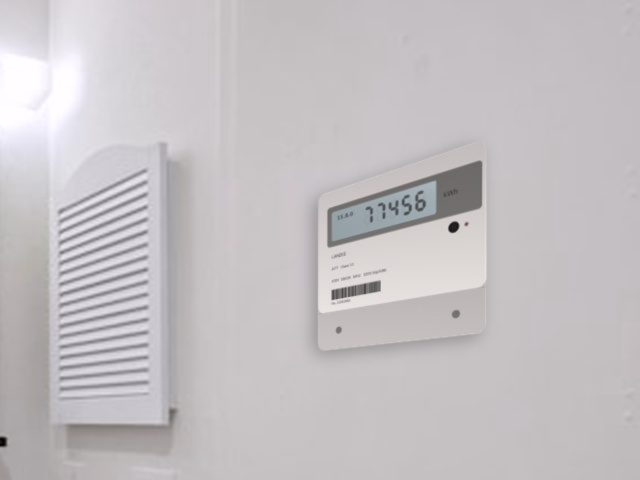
value=77456 unit=kWh
